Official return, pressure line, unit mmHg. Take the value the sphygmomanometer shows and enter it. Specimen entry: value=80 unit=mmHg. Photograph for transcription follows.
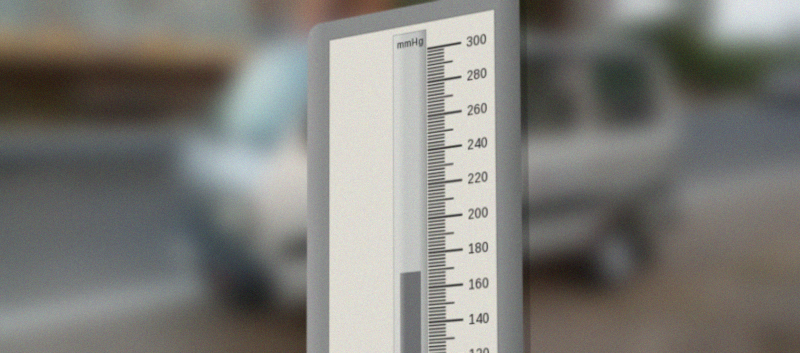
value=170 unit=mmHg
